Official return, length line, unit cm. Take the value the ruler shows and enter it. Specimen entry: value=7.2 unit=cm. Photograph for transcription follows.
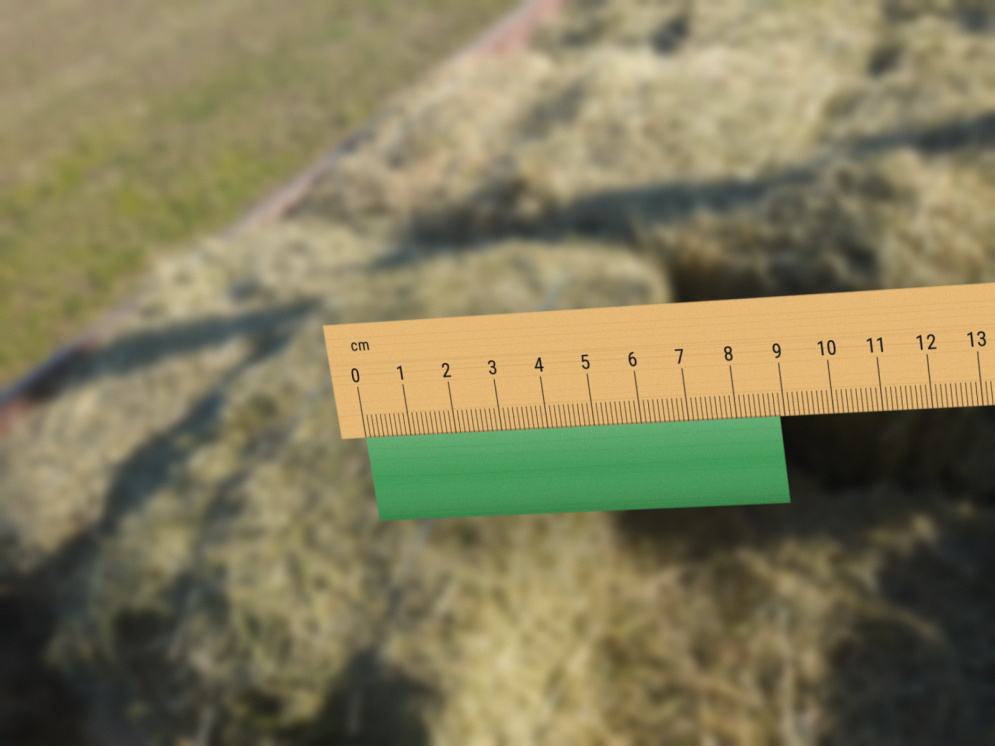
value=8.9 unit=cm
